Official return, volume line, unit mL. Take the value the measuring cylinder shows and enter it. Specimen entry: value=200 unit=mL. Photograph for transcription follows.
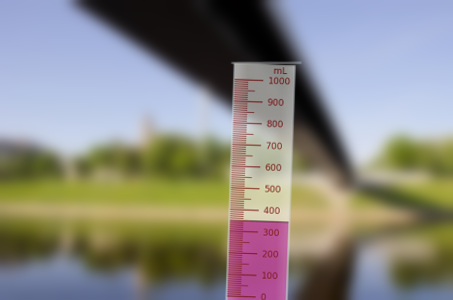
value=350 unit=mL
